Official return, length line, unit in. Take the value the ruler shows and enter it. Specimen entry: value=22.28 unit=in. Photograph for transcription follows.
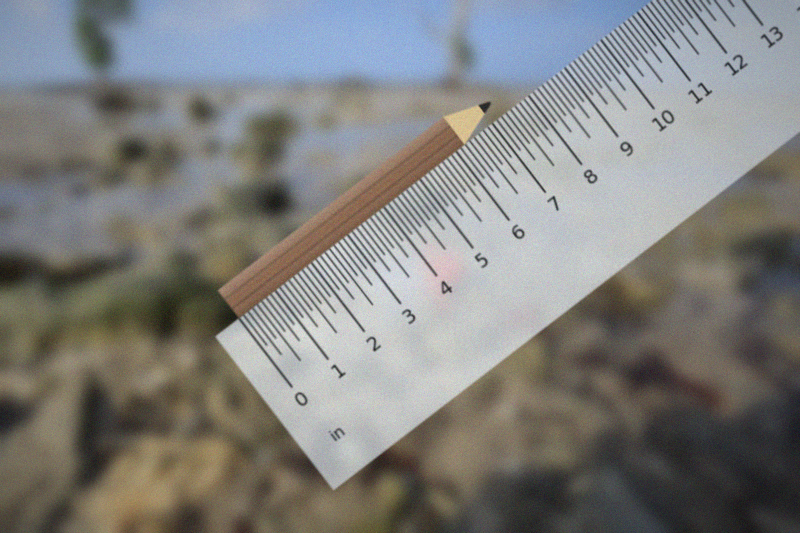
value=7.25 unit=in
